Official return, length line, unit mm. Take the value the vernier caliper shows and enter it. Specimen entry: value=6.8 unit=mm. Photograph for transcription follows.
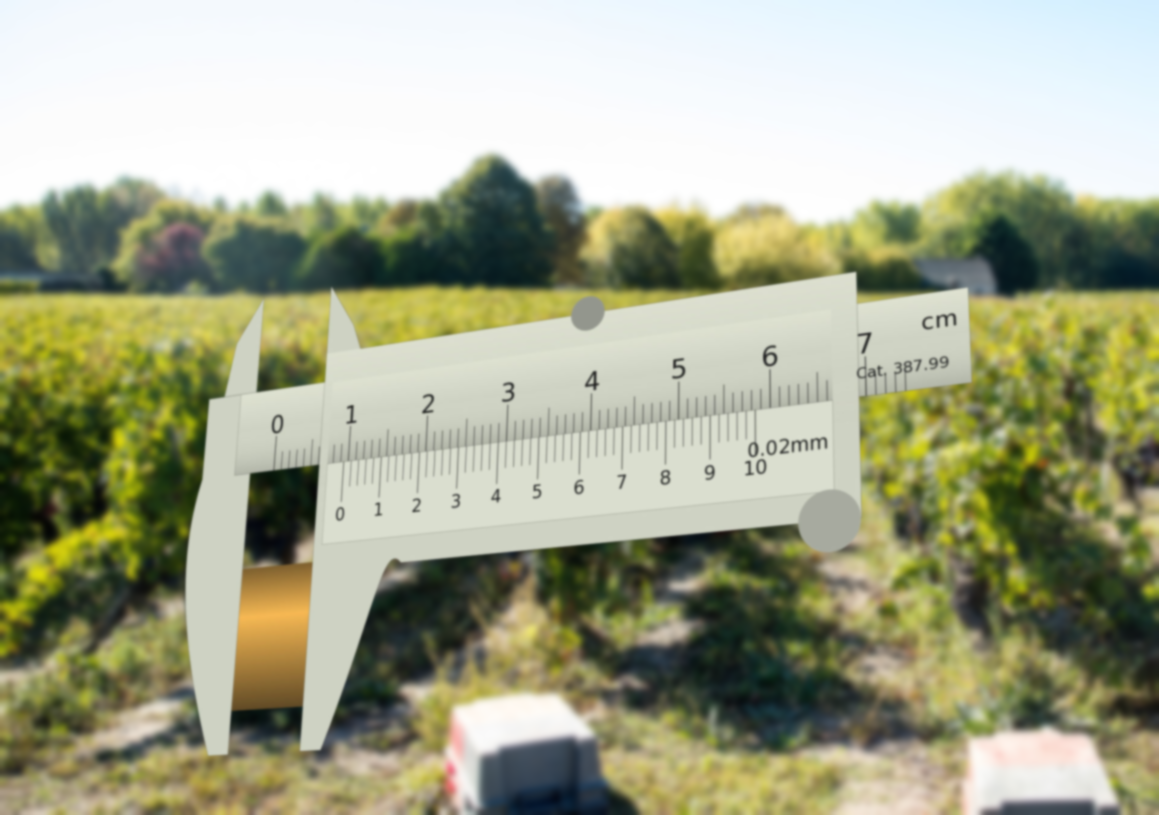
value=9.4 unit=mm
